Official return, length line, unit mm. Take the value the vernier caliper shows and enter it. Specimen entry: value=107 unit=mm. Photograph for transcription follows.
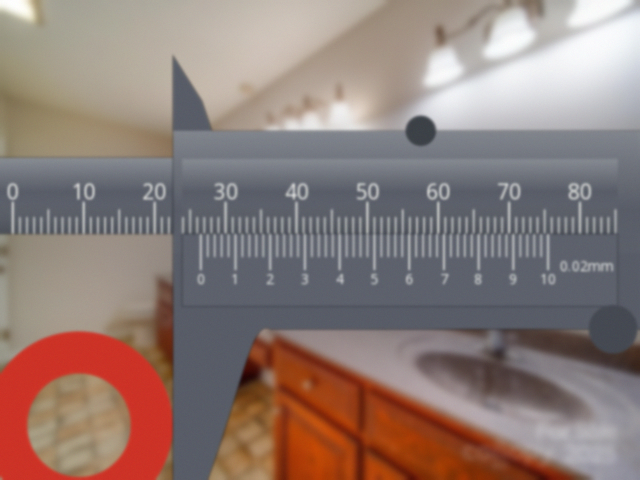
value=26.5 unit=mm
